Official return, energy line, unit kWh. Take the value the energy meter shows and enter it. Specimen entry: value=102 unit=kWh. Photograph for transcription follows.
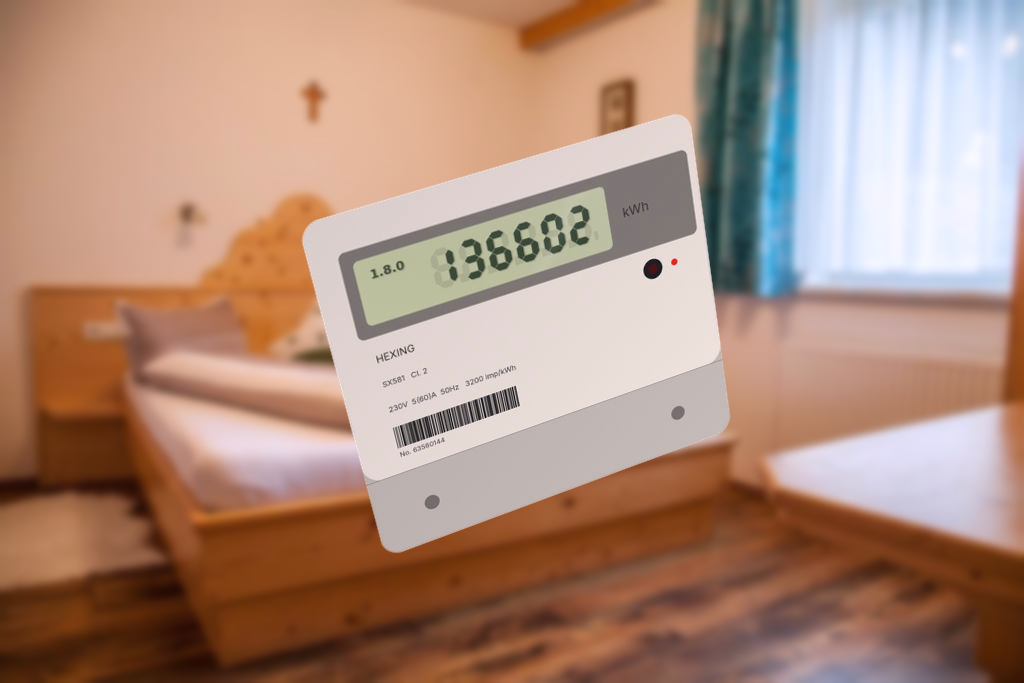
value=136602 unit=kWh
